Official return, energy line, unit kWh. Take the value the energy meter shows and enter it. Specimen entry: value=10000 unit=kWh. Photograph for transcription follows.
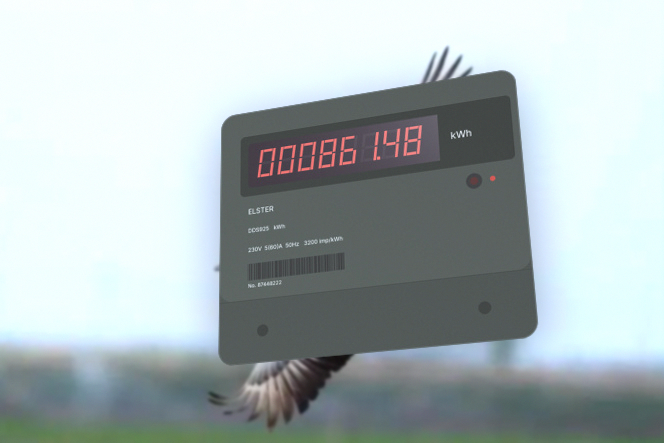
value=861.48 unit=kWh
